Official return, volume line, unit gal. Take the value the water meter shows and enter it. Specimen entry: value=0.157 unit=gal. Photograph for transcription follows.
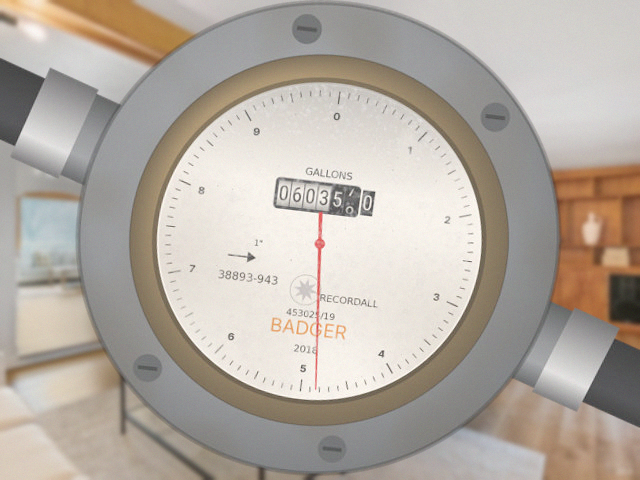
value=603574.8 unit=gal
